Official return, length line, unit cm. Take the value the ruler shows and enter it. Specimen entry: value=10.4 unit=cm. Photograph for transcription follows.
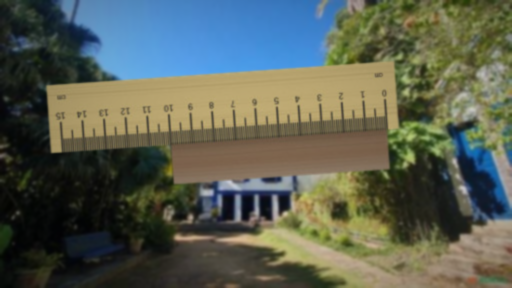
value=10 unit=cm
